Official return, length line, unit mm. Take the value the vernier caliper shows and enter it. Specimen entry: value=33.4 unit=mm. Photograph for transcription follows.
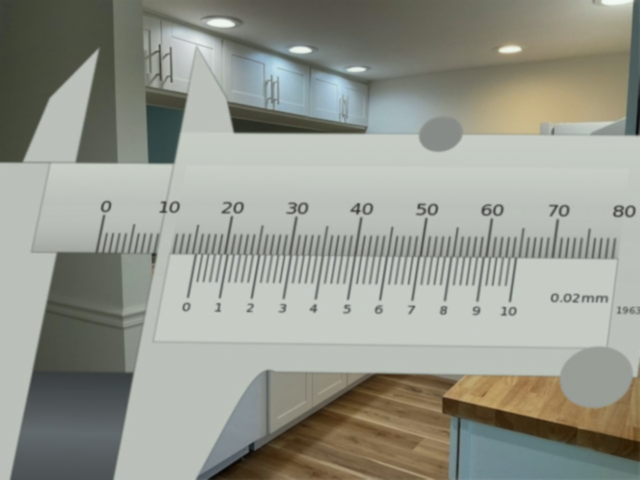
value=15.5 unit=mm
